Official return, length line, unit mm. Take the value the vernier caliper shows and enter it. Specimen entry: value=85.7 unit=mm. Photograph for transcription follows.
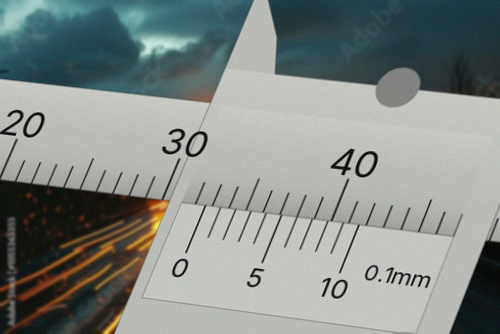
value=32.6 unit=mm
